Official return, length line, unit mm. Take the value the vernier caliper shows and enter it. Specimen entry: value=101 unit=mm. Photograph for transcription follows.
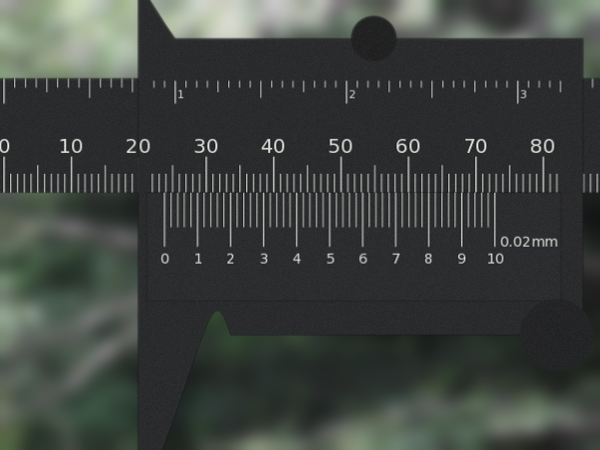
value=23.8 unit=mm
